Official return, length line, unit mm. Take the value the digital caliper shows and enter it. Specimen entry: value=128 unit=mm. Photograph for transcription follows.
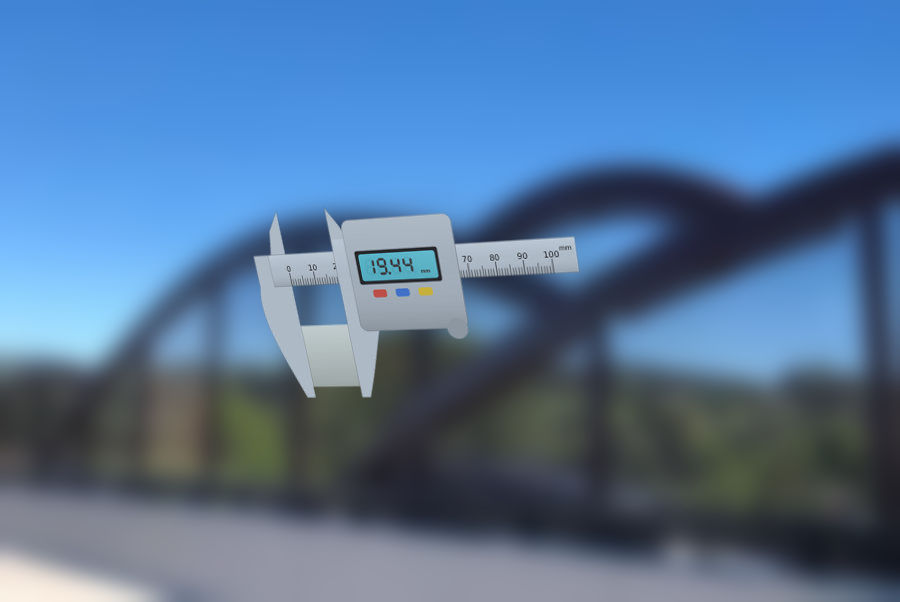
value=19.44 unit=mm
